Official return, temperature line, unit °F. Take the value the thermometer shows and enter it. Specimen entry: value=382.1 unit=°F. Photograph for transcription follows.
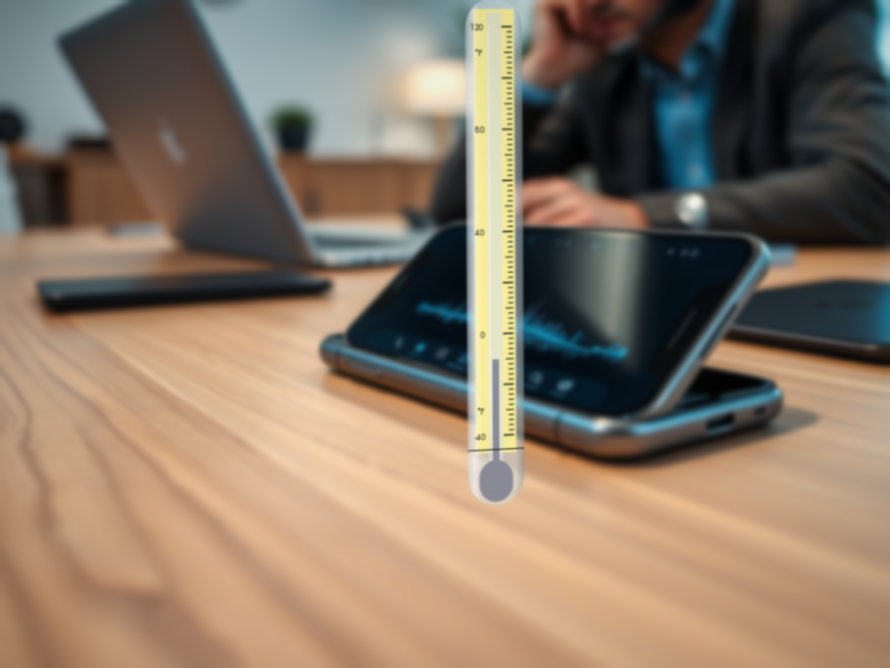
value=-10 unit=°F
